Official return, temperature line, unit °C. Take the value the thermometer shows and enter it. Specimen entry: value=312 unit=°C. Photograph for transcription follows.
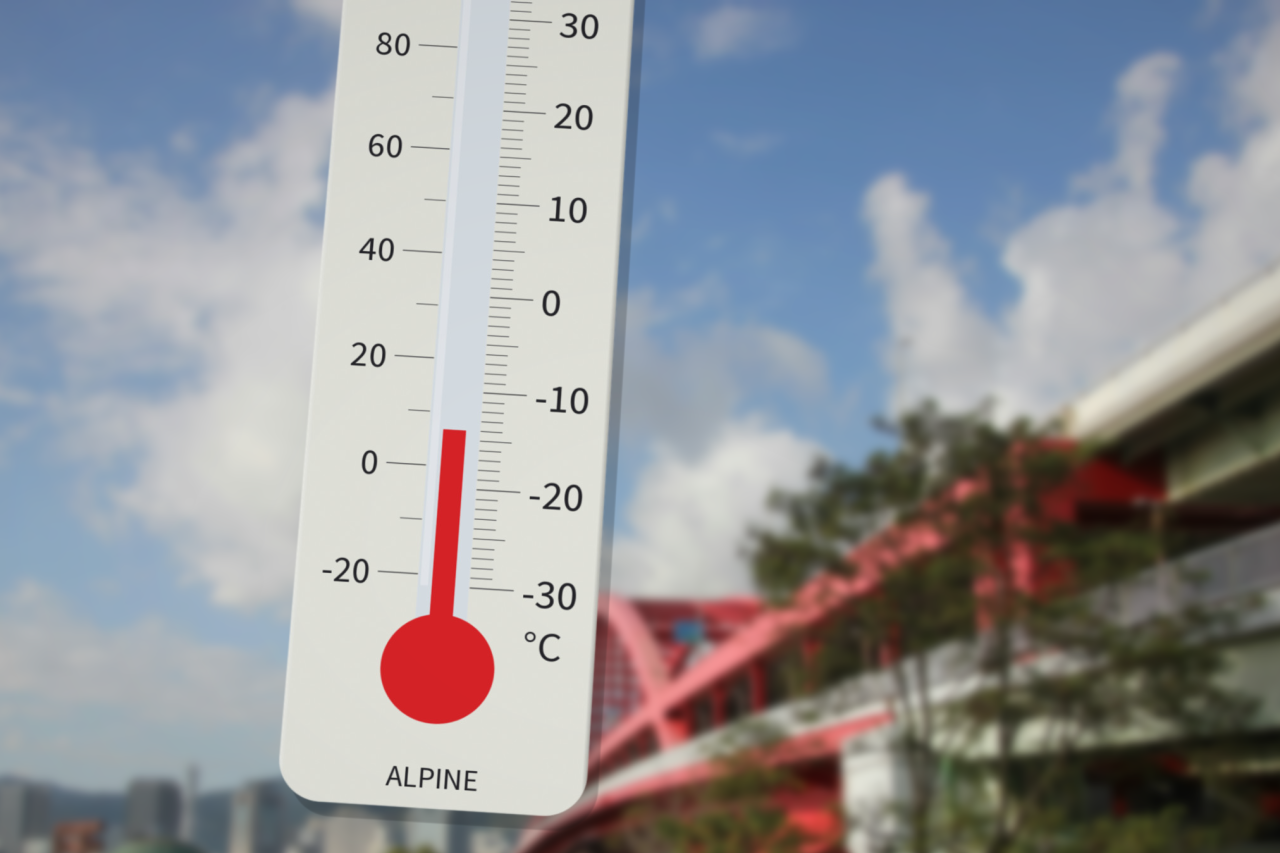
value=-14 unit=°C
